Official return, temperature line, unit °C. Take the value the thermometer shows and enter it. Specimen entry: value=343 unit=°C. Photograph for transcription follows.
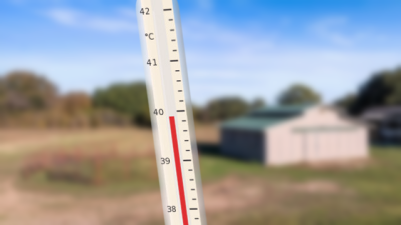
value=39.9 unit=°C
